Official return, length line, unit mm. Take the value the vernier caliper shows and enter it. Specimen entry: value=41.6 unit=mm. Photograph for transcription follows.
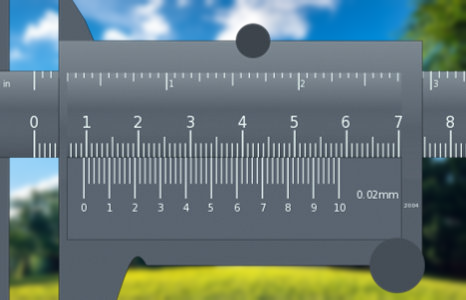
value=9.5 unit=mm
